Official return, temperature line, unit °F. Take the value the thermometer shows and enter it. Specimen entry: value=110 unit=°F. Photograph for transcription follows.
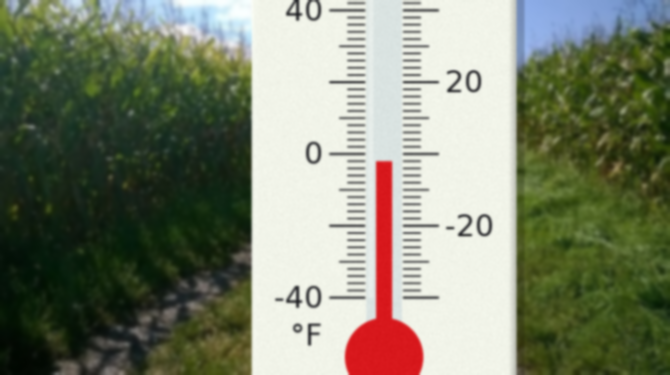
value=-2 unit=°F
